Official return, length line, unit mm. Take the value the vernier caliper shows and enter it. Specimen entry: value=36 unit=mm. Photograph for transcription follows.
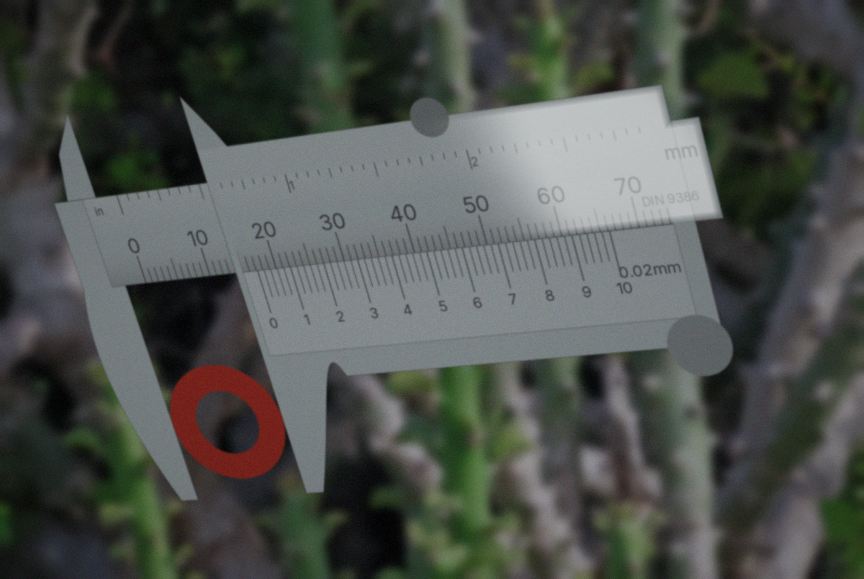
value=17.2 unit=mm
